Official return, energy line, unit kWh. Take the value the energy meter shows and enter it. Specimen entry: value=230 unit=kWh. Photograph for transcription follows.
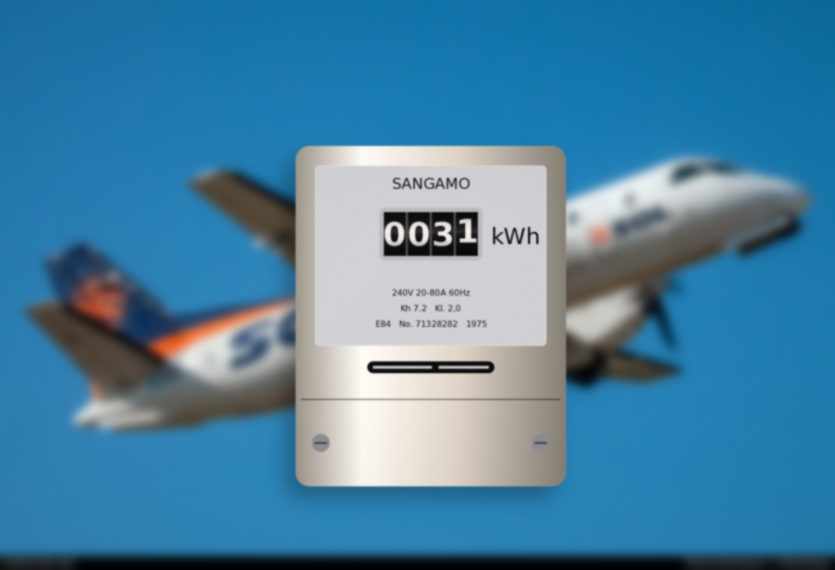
value=31 unit=kWh
